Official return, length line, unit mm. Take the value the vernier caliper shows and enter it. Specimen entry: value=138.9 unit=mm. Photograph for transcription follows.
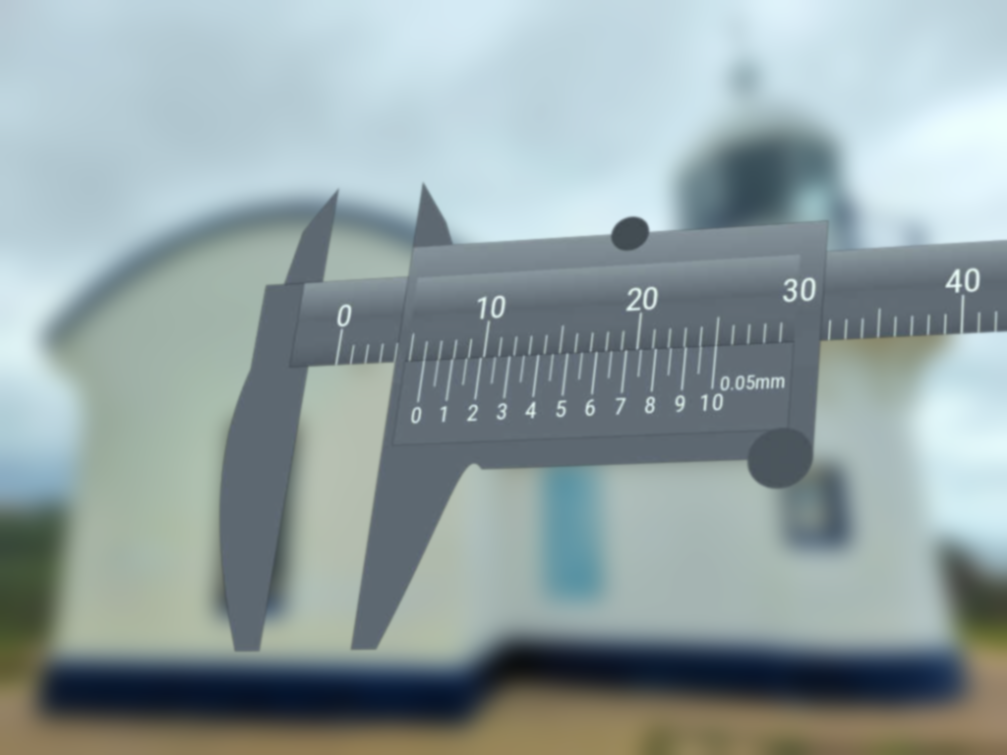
value=6.0 unit=mm
